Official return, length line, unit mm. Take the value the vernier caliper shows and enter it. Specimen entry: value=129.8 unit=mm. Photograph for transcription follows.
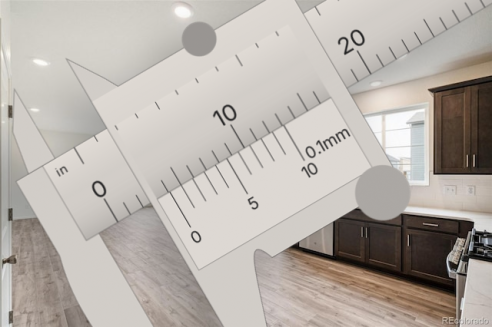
value=4.1 unit=mm
